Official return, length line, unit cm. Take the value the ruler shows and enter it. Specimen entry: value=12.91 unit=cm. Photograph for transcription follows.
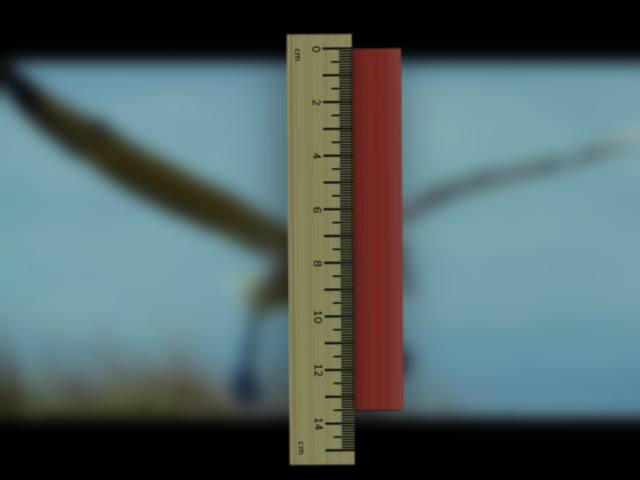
value=13.5 unit=cm
